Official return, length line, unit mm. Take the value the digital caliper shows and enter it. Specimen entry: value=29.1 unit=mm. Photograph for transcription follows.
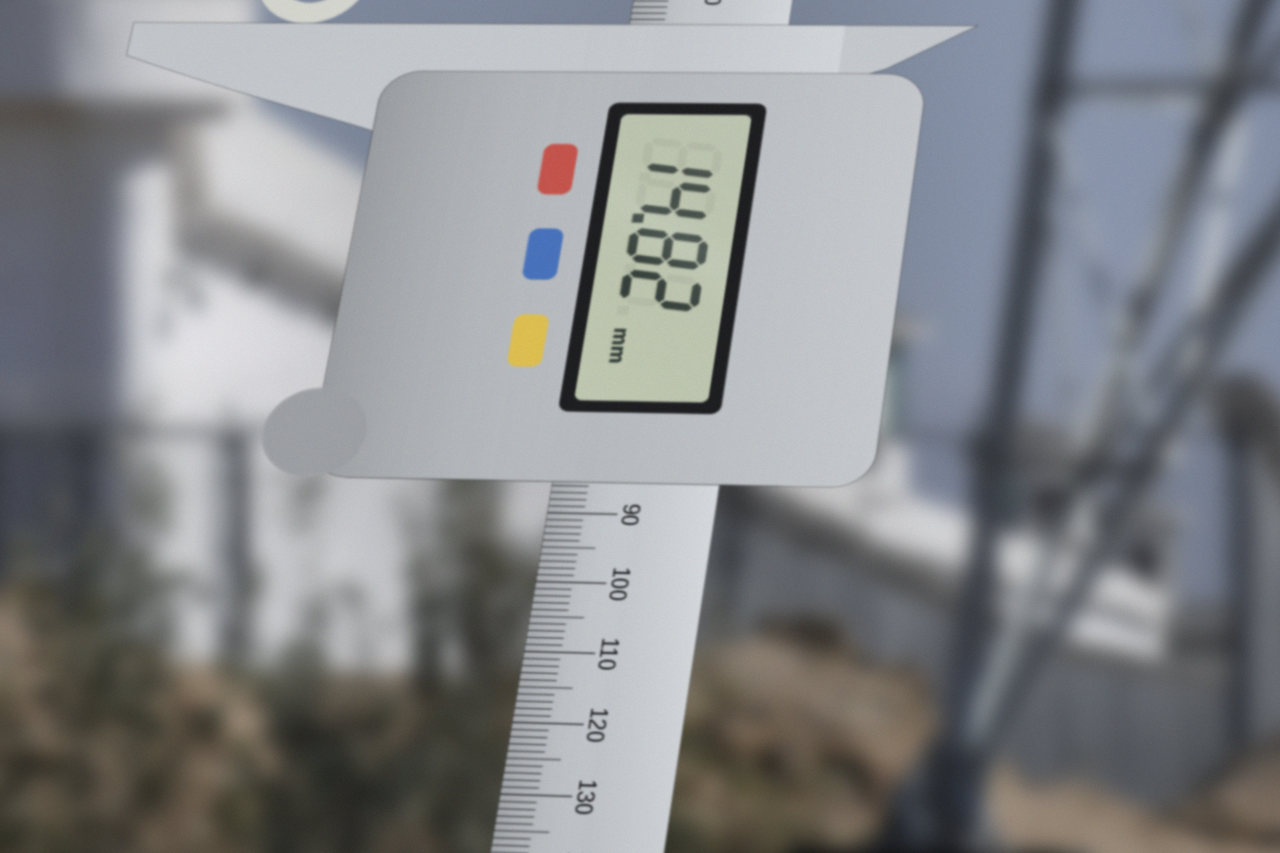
value=14.82 unit=mm
